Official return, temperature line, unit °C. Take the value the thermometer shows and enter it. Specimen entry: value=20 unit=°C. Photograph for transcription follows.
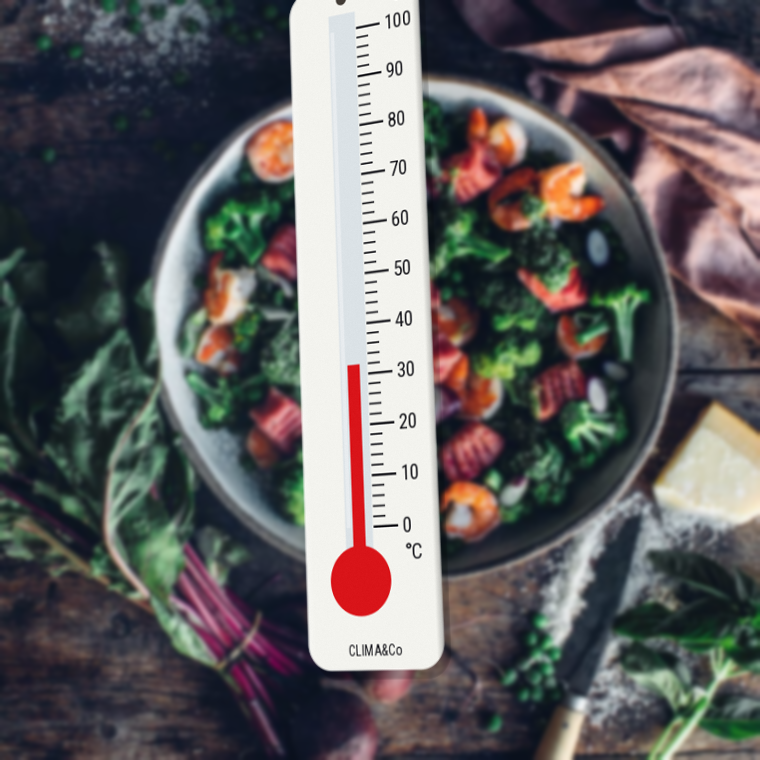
value=32 unit=°C
